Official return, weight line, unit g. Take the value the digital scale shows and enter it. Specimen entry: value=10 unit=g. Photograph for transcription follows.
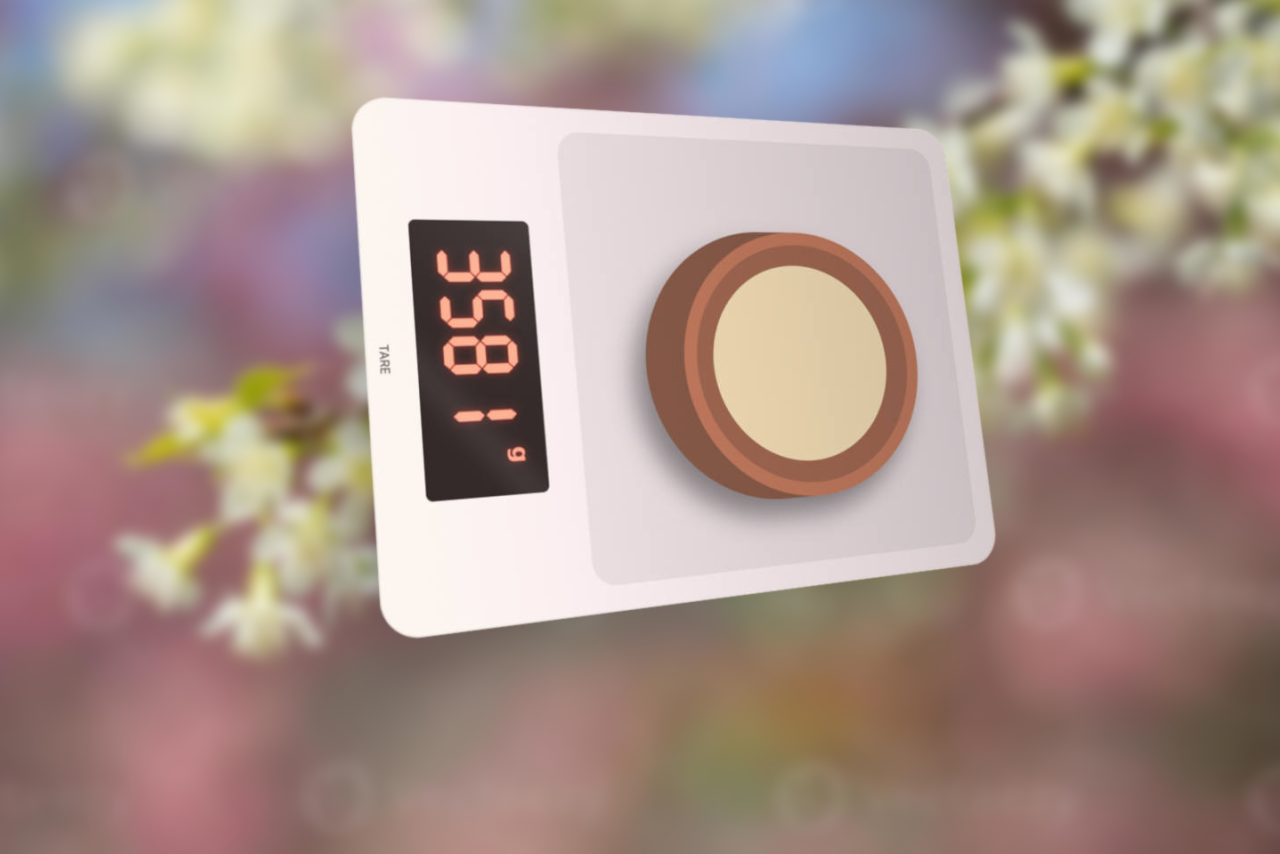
value=3581 unit=g
